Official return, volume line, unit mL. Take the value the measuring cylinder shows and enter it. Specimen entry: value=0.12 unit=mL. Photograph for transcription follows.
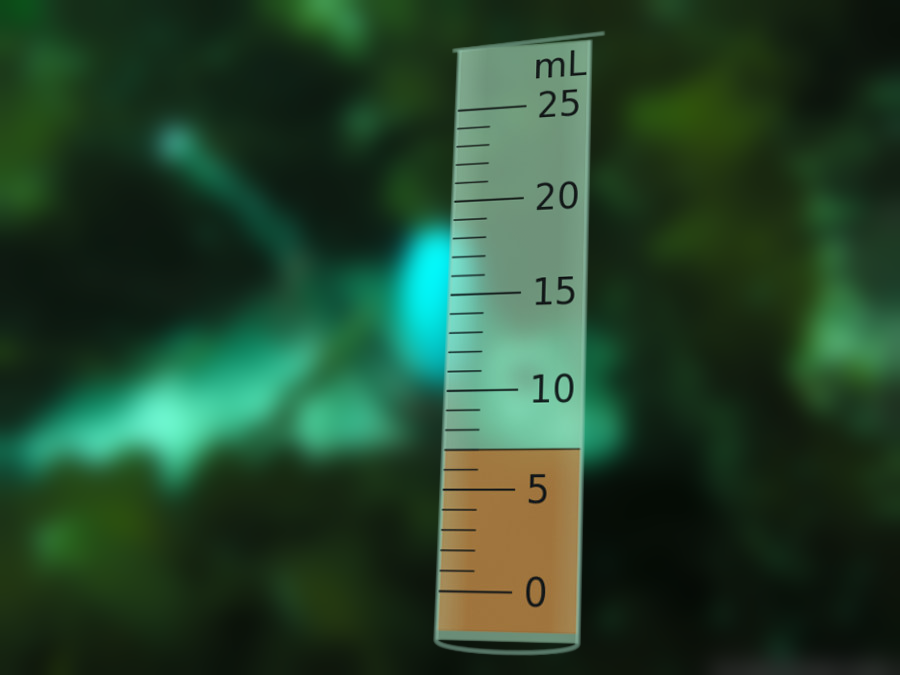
value=7 unit=mL
